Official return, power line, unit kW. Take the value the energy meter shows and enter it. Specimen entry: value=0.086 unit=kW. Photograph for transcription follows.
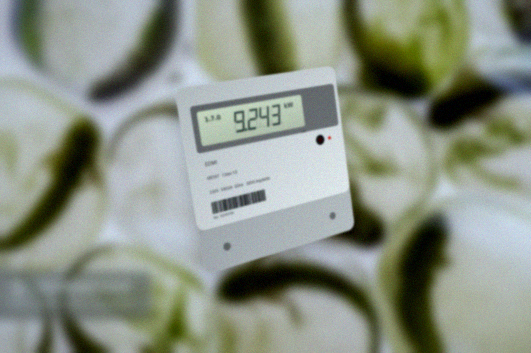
value=9.243 unit=kW
